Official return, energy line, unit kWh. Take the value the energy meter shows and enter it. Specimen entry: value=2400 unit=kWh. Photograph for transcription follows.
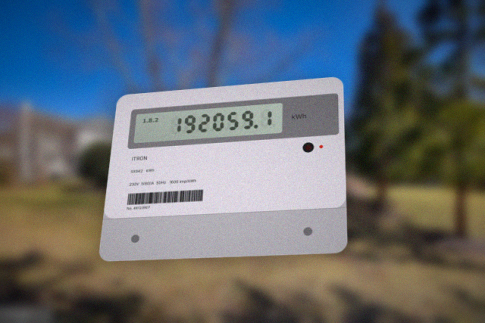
value=192059.1 unit=kWh
